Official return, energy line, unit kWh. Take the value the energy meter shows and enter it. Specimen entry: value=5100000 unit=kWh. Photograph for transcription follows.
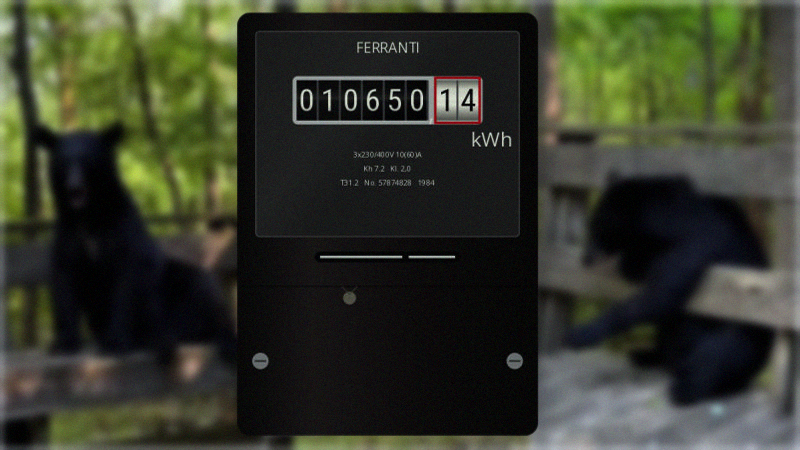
value=10650.14 unit=kWh
